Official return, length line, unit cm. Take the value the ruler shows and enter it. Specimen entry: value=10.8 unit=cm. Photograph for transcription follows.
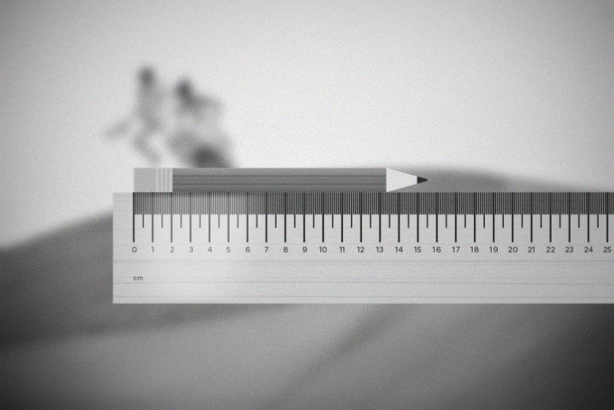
value=15.5 unit=cm
